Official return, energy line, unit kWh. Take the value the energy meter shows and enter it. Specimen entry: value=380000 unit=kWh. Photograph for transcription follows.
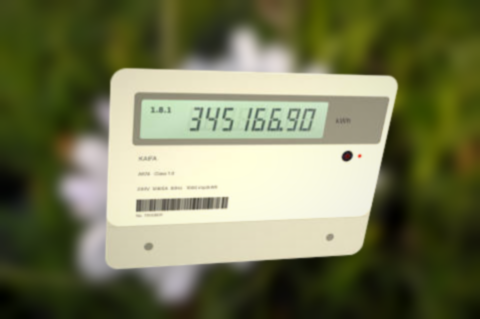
value=345166.90 unit=kWh
